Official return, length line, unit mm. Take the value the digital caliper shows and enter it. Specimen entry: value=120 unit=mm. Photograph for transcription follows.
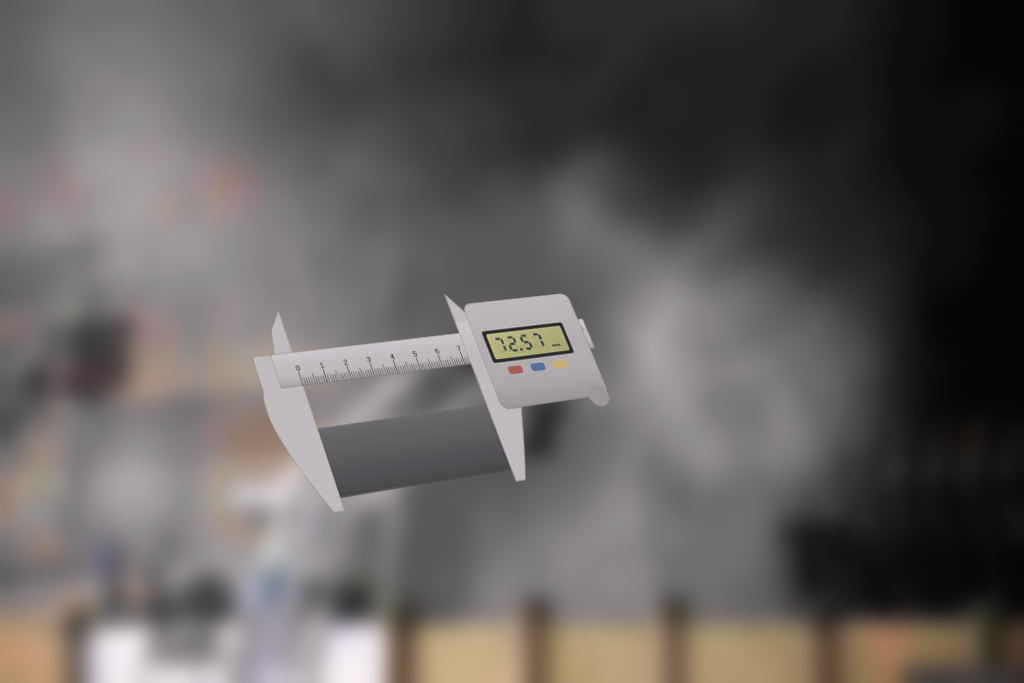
value=72.57 unit=mm
